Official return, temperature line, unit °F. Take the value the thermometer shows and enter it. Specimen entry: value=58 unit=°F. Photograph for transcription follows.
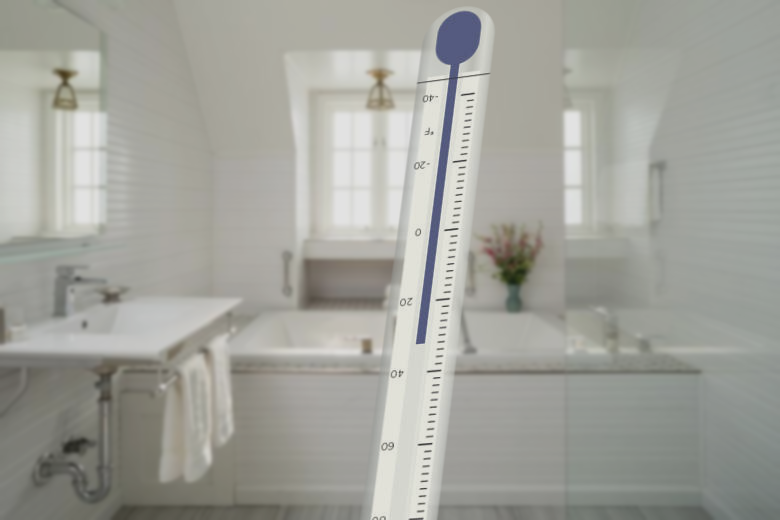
value=32 unit=°F
